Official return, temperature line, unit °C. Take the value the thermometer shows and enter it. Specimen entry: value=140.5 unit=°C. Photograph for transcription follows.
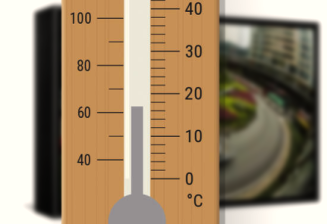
value=17 unit=°C
